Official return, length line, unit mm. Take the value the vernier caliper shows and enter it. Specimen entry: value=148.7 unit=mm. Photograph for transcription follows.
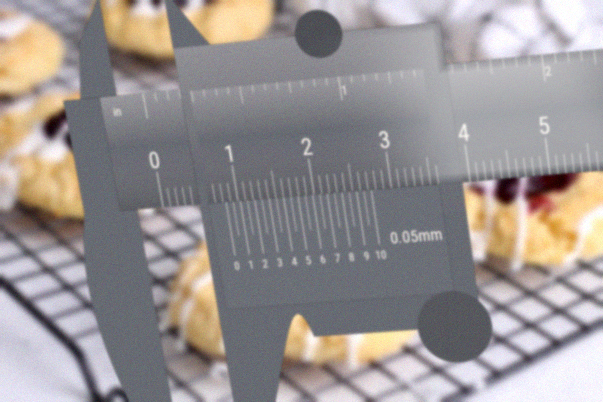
value=8.4 unit=mm
